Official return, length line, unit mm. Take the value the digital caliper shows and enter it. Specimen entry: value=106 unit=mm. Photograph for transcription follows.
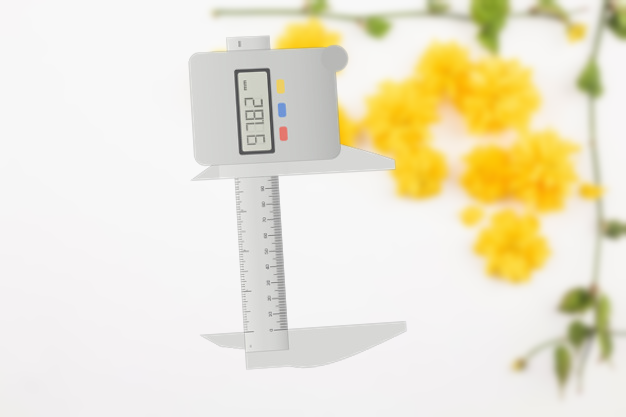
value=97.82 unit=mm
